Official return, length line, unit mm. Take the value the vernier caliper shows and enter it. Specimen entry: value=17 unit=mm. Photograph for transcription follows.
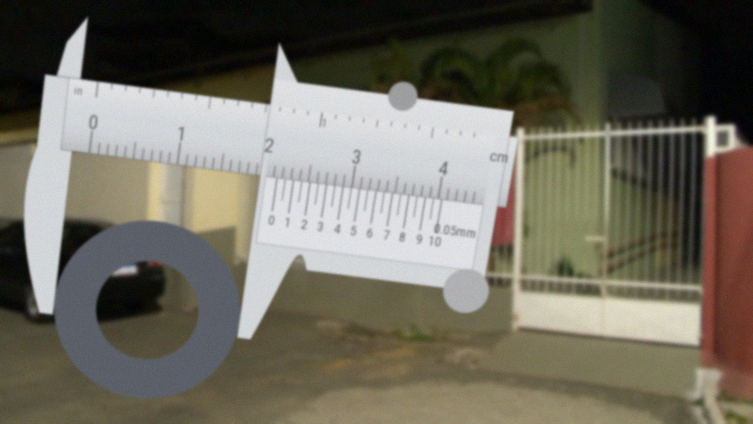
value=21.4 unit=mm
